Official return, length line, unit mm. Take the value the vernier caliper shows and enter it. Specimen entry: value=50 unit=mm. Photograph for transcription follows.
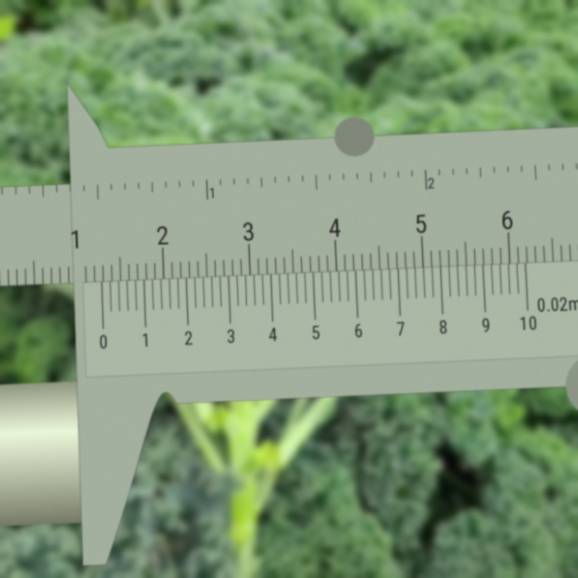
value=12.8 unit=mm
